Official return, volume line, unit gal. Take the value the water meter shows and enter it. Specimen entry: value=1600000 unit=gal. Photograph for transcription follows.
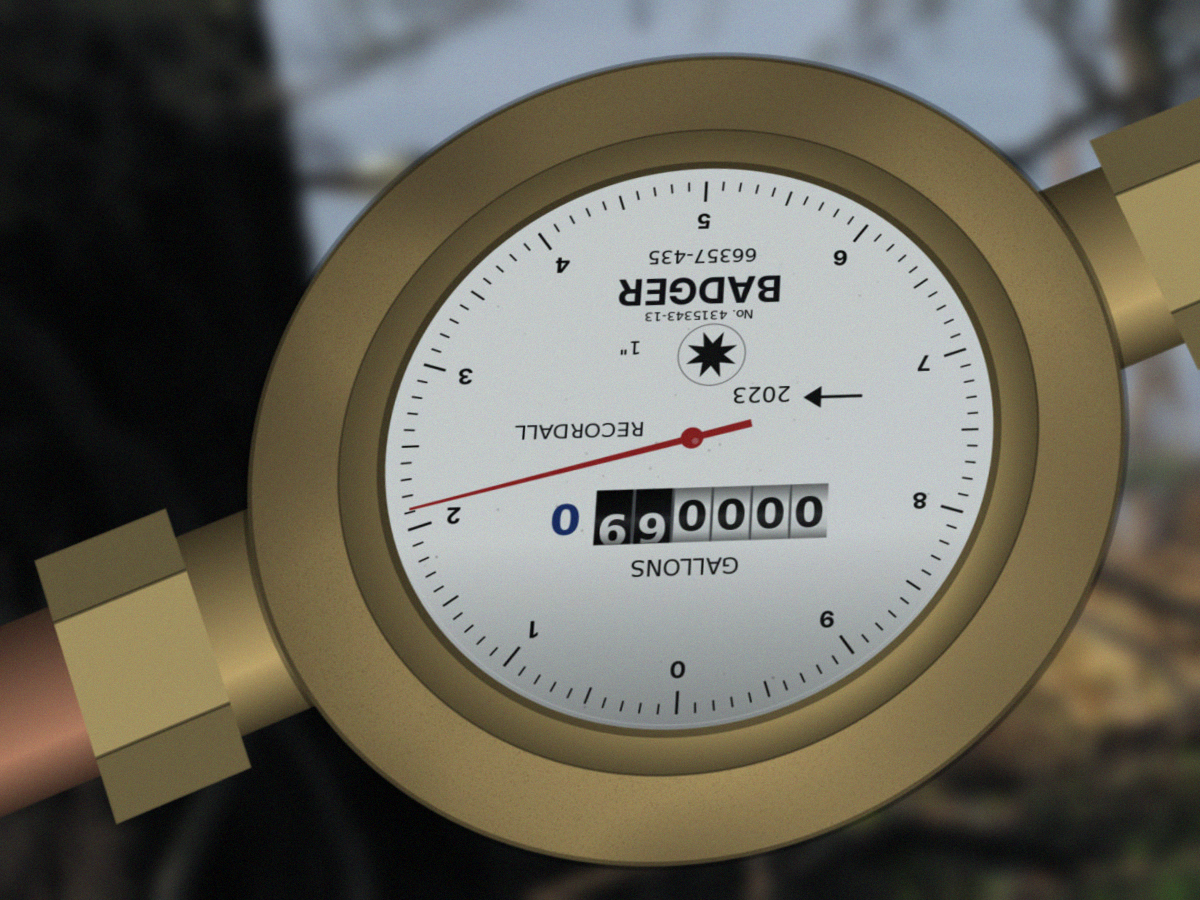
value=692.1 unit=gal
